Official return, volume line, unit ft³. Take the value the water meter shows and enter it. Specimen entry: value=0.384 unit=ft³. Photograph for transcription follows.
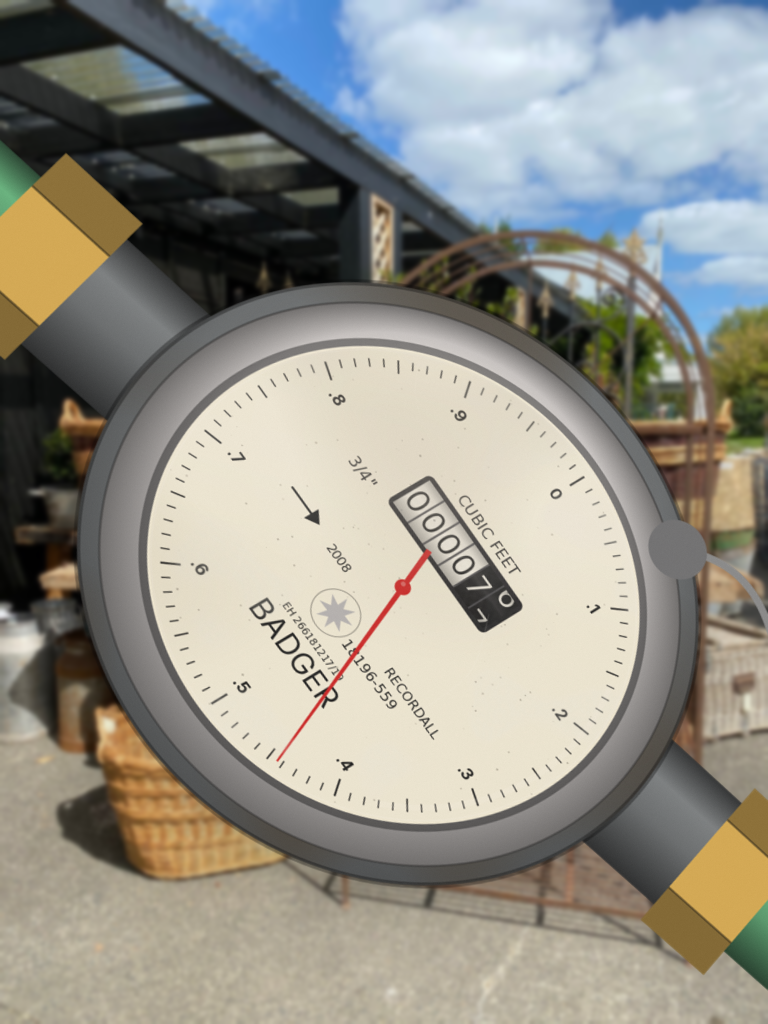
value=76.44 unit=ft³
